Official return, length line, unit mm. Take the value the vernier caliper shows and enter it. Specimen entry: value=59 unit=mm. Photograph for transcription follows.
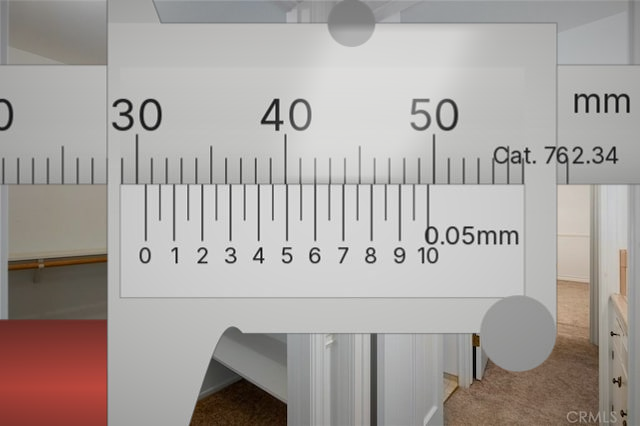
value=30.6 unit=mm
